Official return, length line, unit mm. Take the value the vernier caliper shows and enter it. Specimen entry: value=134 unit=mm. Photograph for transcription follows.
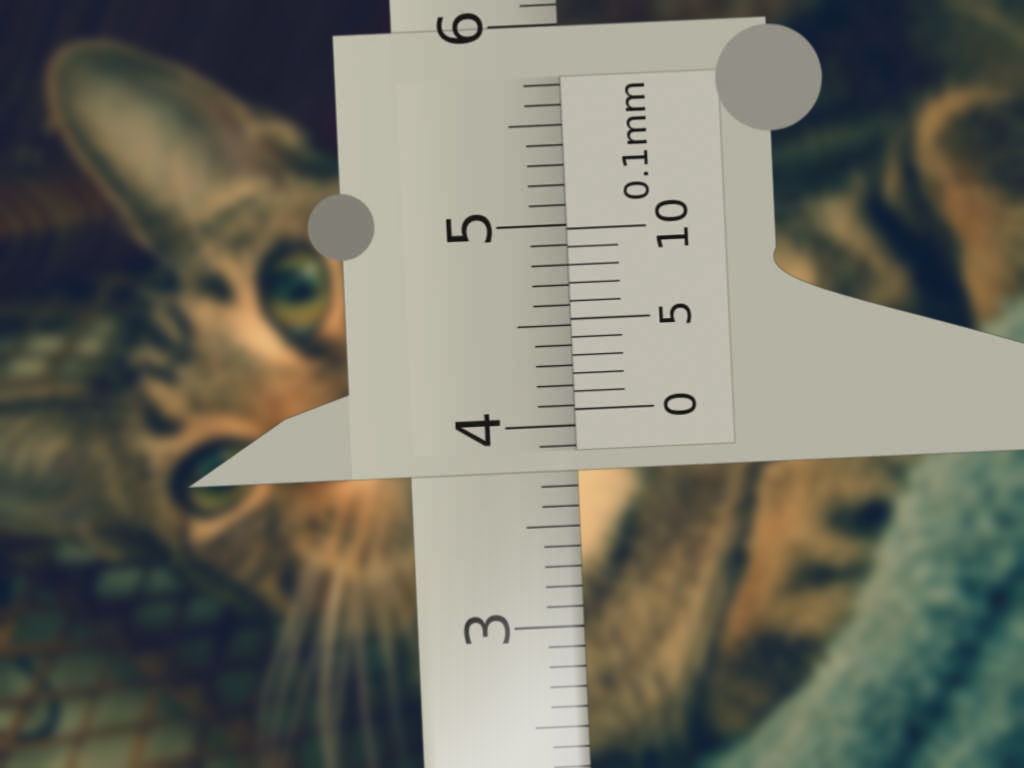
value=40.8 unit=mm
